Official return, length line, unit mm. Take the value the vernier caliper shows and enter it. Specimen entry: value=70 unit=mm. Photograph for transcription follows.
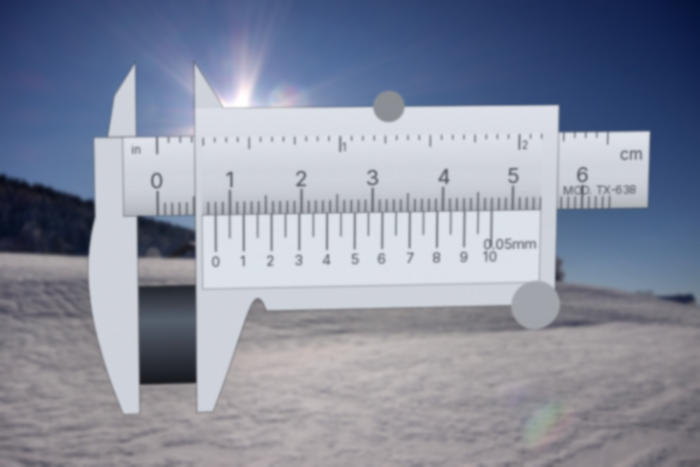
value=8.0 unit=mm
